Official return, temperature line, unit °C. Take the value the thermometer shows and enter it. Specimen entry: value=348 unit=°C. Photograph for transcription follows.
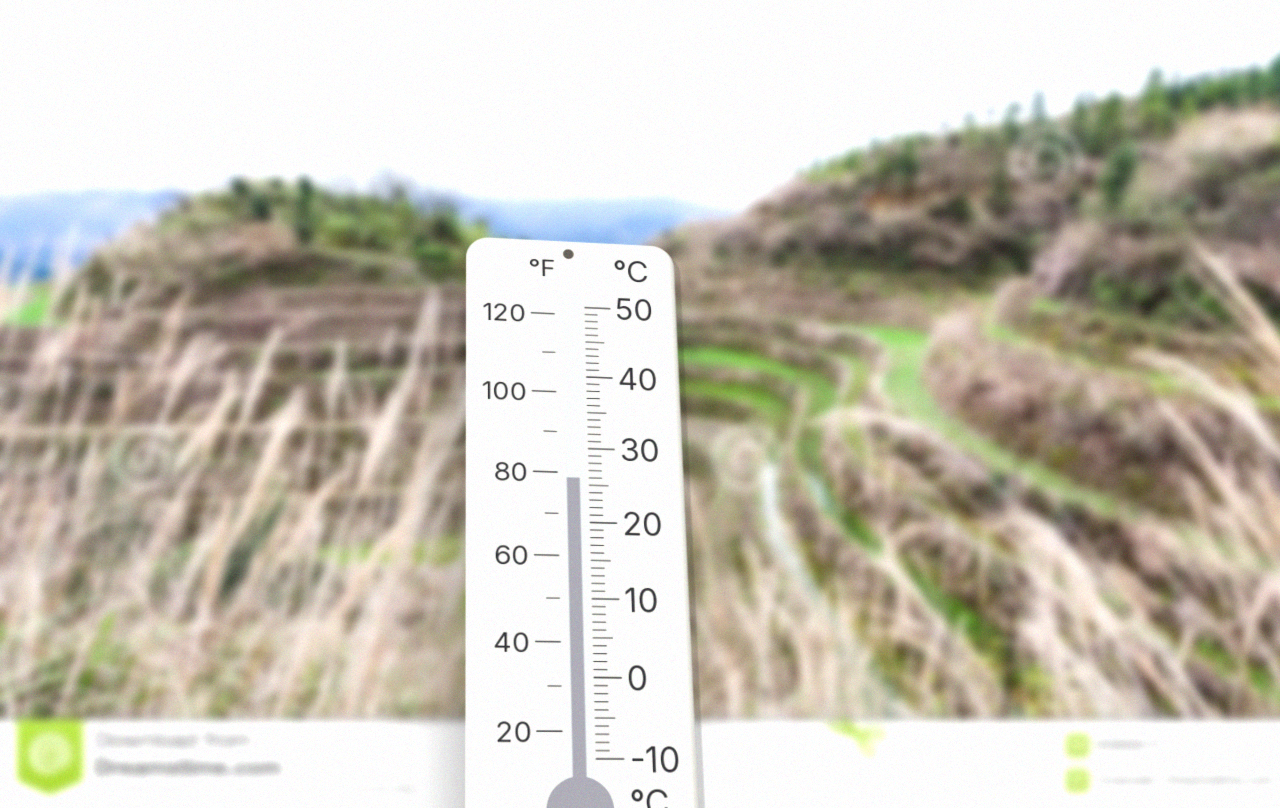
value=26 unit=°C
